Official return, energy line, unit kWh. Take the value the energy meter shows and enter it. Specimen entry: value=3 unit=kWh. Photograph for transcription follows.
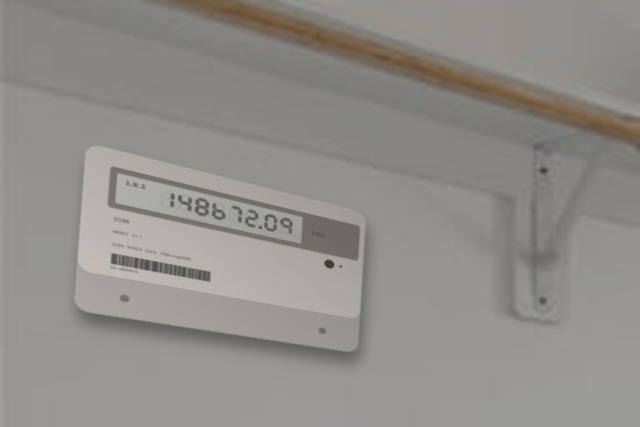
value=148672.09 unit=kWh
